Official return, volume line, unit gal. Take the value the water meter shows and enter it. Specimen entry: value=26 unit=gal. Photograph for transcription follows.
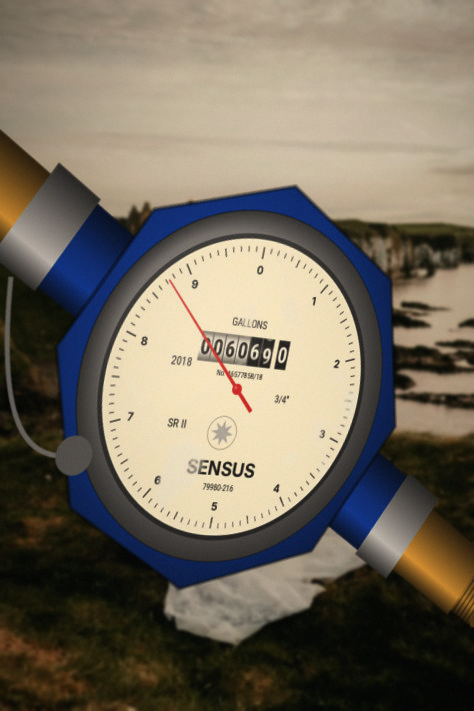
value=60688.7 unit=gal
